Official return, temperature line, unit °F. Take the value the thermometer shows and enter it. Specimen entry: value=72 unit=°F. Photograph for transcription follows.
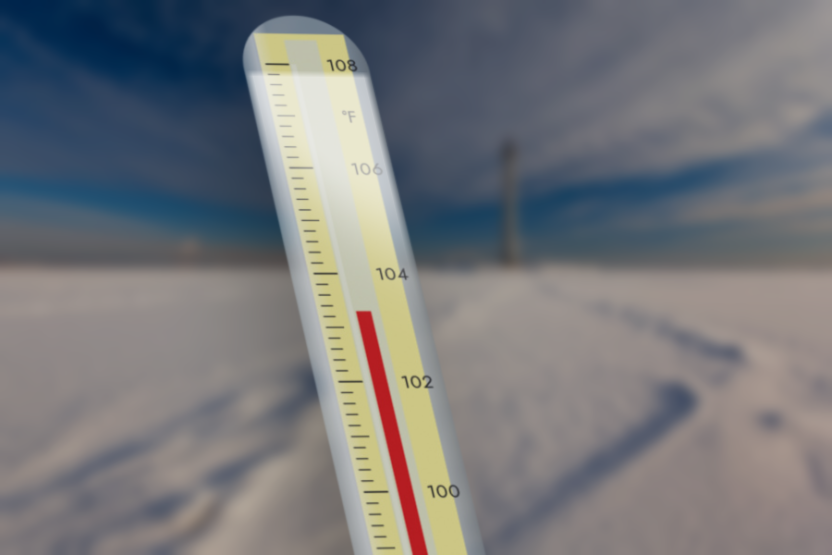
value=103.3 unit=°F
